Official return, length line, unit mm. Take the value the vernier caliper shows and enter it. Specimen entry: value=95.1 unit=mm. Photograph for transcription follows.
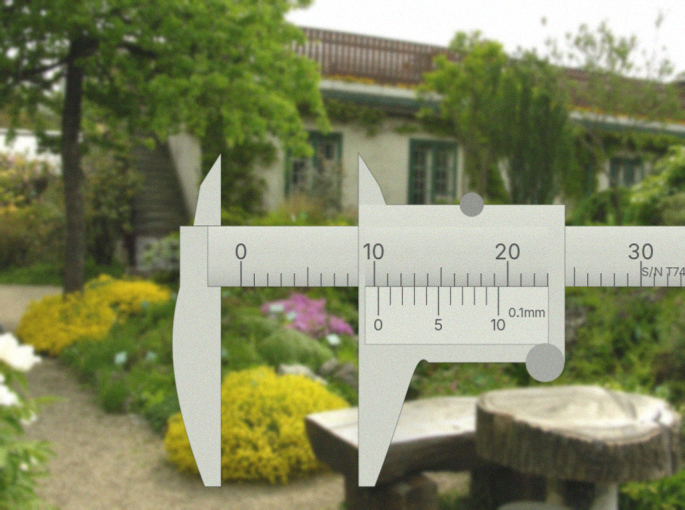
value=10.3 unit=mm
